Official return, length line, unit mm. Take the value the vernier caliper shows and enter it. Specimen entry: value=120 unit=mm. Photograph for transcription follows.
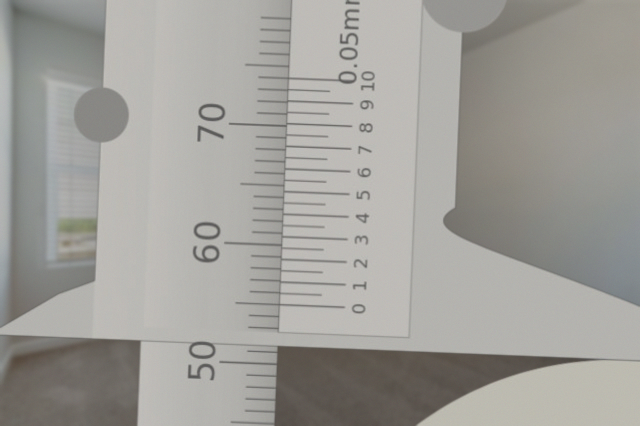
value=55.0 unit=mm
